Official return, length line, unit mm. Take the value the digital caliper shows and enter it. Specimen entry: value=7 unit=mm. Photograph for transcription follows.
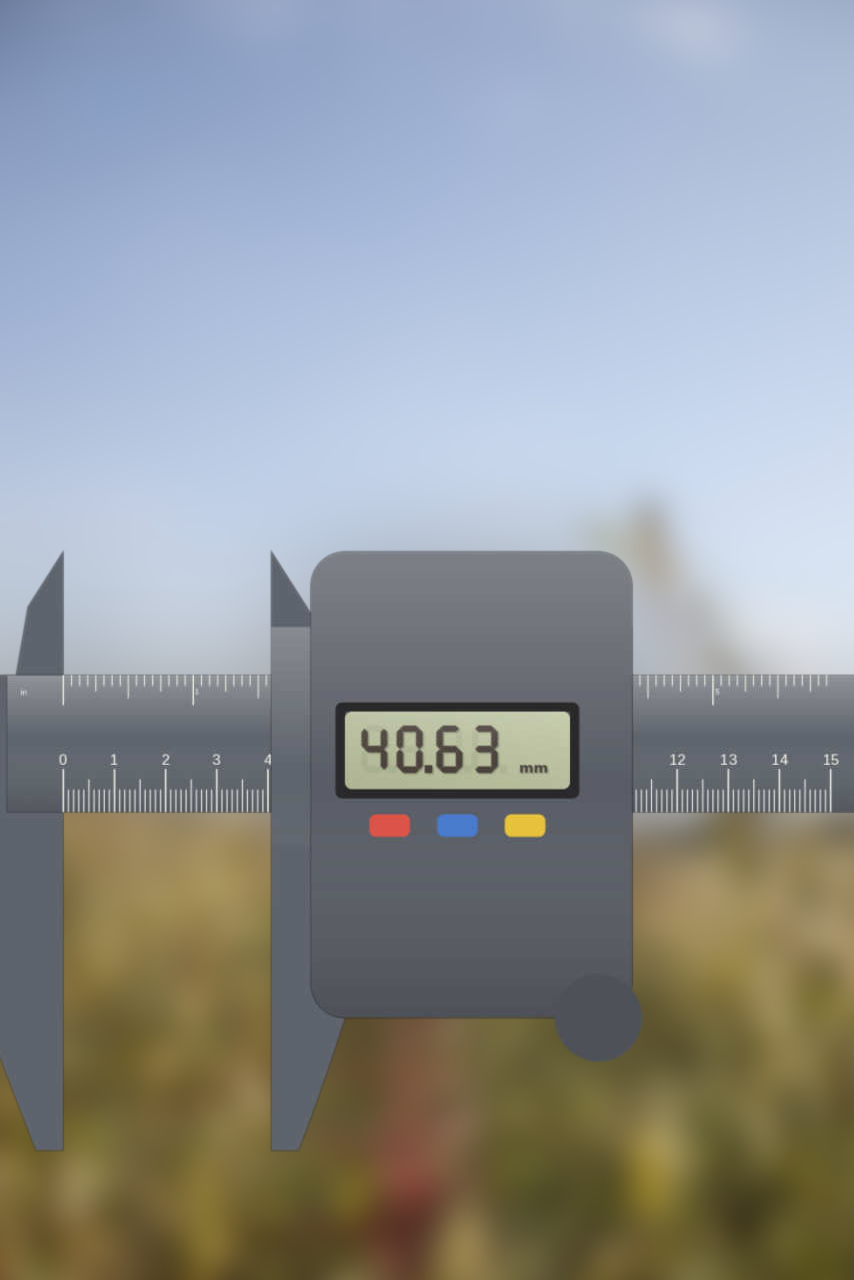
value=40.63 unit=mm
